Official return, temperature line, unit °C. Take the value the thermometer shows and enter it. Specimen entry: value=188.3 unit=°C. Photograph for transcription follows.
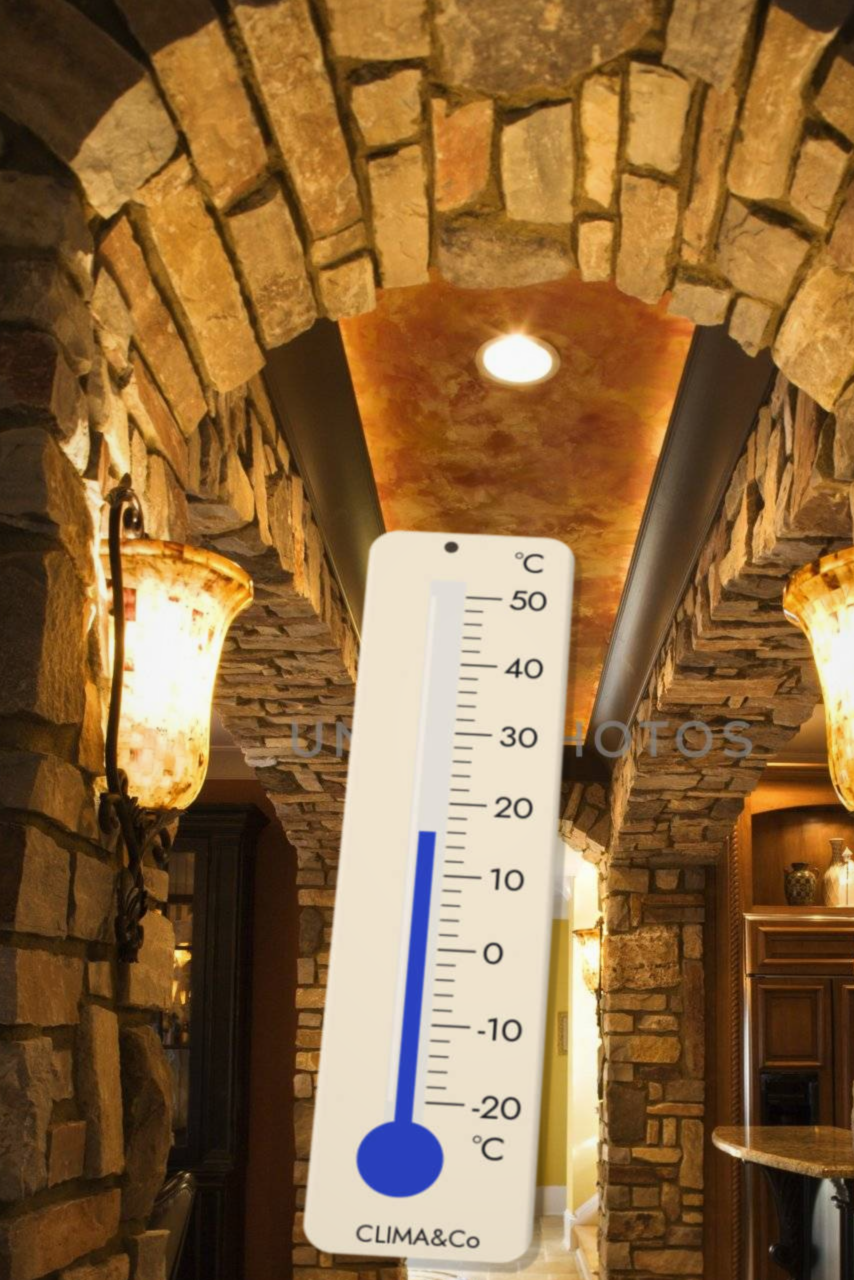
value=16 unit=°C
